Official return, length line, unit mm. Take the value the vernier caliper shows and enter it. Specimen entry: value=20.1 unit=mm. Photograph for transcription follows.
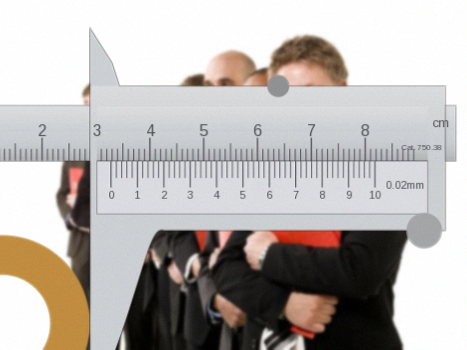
value=32.8 unit=mm
